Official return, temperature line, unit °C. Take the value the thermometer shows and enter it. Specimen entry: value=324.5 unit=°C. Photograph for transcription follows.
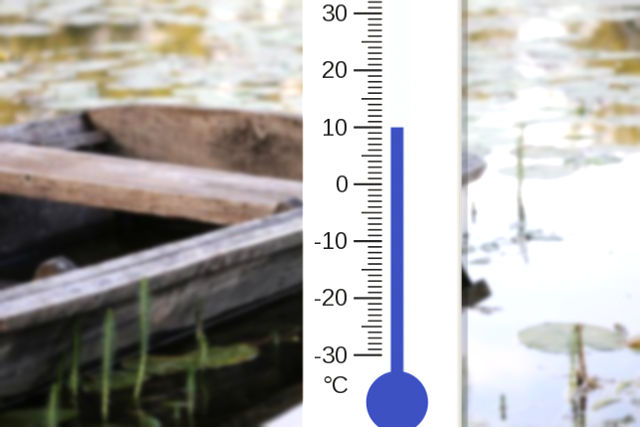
value=10 unit=°C
